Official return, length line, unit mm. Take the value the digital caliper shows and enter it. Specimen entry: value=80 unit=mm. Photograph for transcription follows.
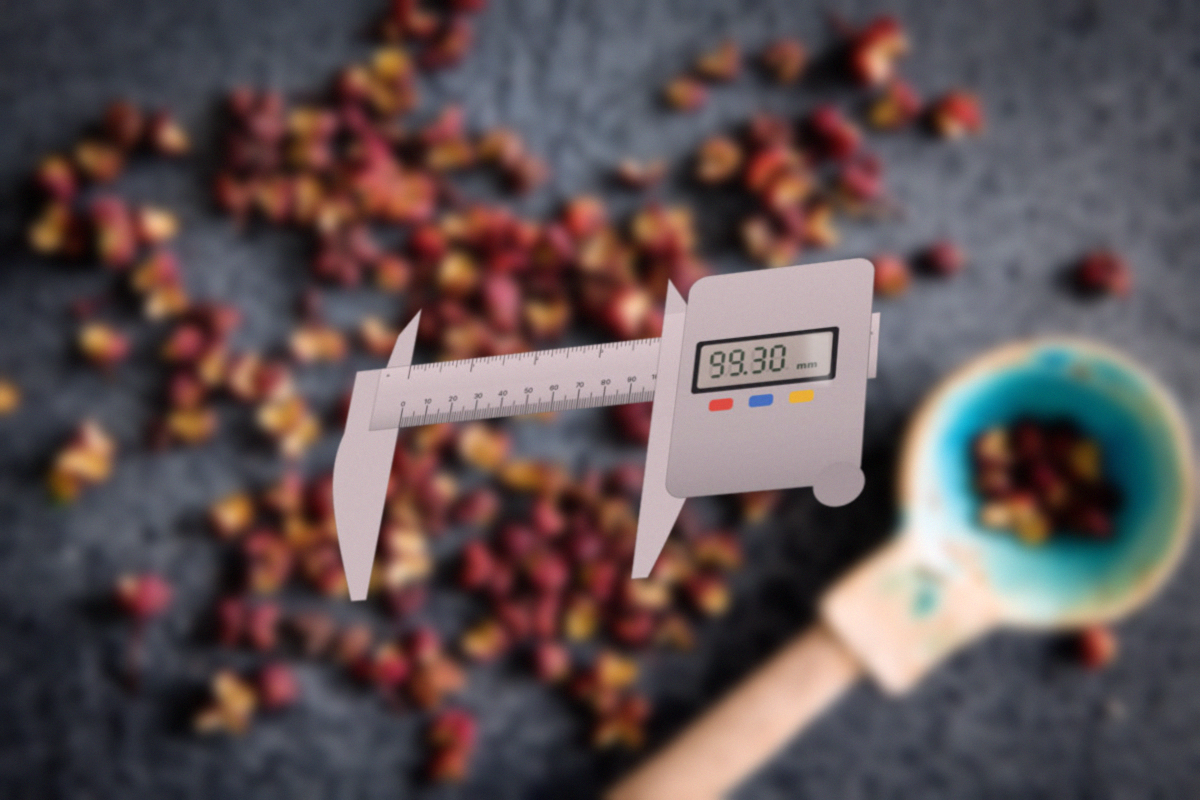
value=99.30 unit=mm
